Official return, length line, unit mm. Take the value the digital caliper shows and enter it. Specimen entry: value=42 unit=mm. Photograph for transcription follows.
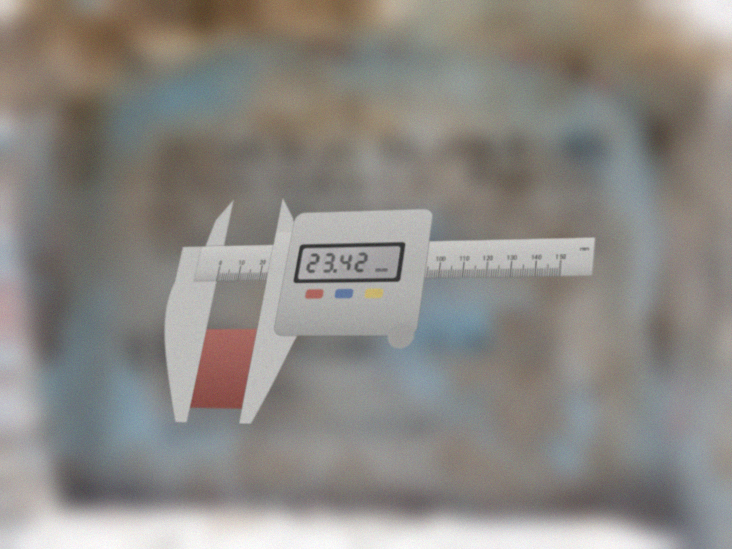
value=23.42 unit=mm
